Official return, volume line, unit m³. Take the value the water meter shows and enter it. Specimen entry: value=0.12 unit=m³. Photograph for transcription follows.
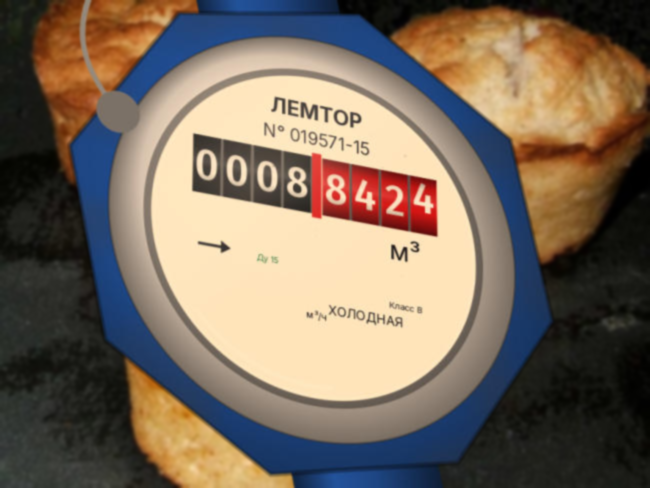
value=8.8424 unit=m³
